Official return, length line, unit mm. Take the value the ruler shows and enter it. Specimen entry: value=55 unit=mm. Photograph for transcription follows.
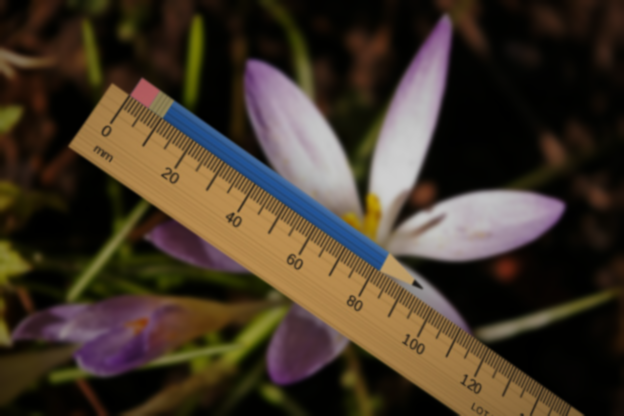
value=95 unit=mm
